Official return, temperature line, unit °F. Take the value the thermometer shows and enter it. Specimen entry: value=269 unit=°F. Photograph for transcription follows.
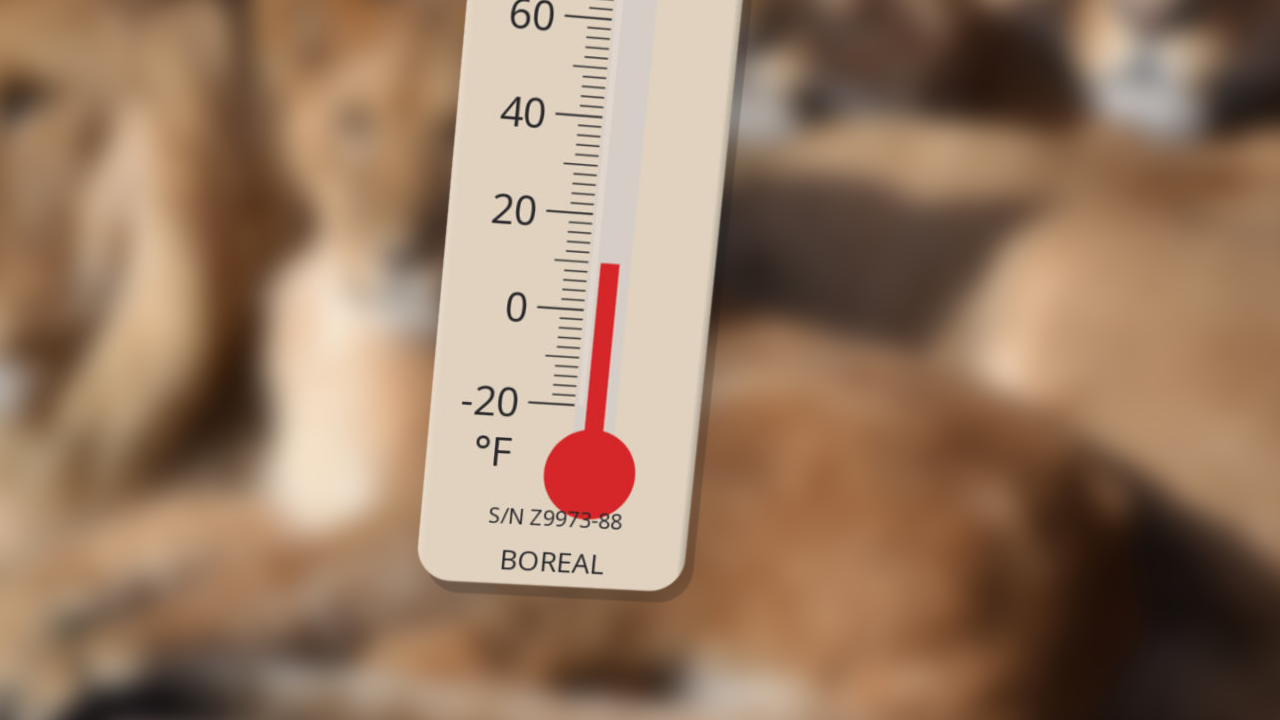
value=10 unit=°F
